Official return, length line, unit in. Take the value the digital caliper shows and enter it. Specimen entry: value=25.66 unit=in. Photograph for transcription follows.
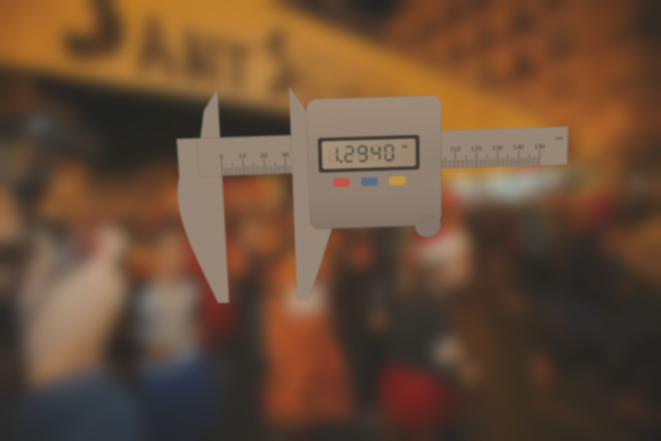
value=1.2940 unit=in
